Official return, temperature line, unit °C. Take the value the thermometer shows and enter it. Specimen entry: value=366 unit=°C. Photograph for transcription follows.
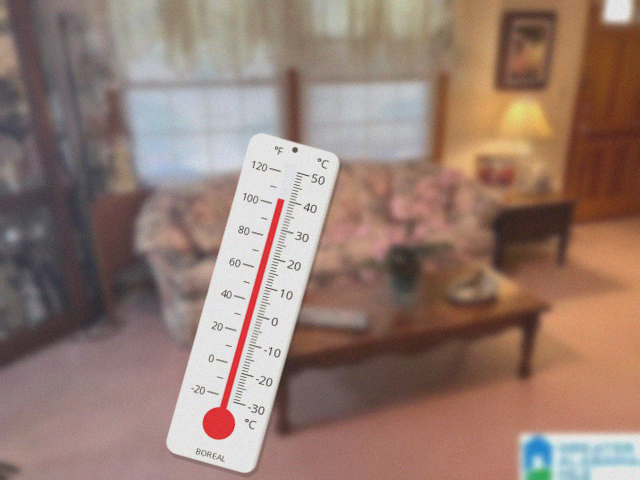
value=40 unit=°C
